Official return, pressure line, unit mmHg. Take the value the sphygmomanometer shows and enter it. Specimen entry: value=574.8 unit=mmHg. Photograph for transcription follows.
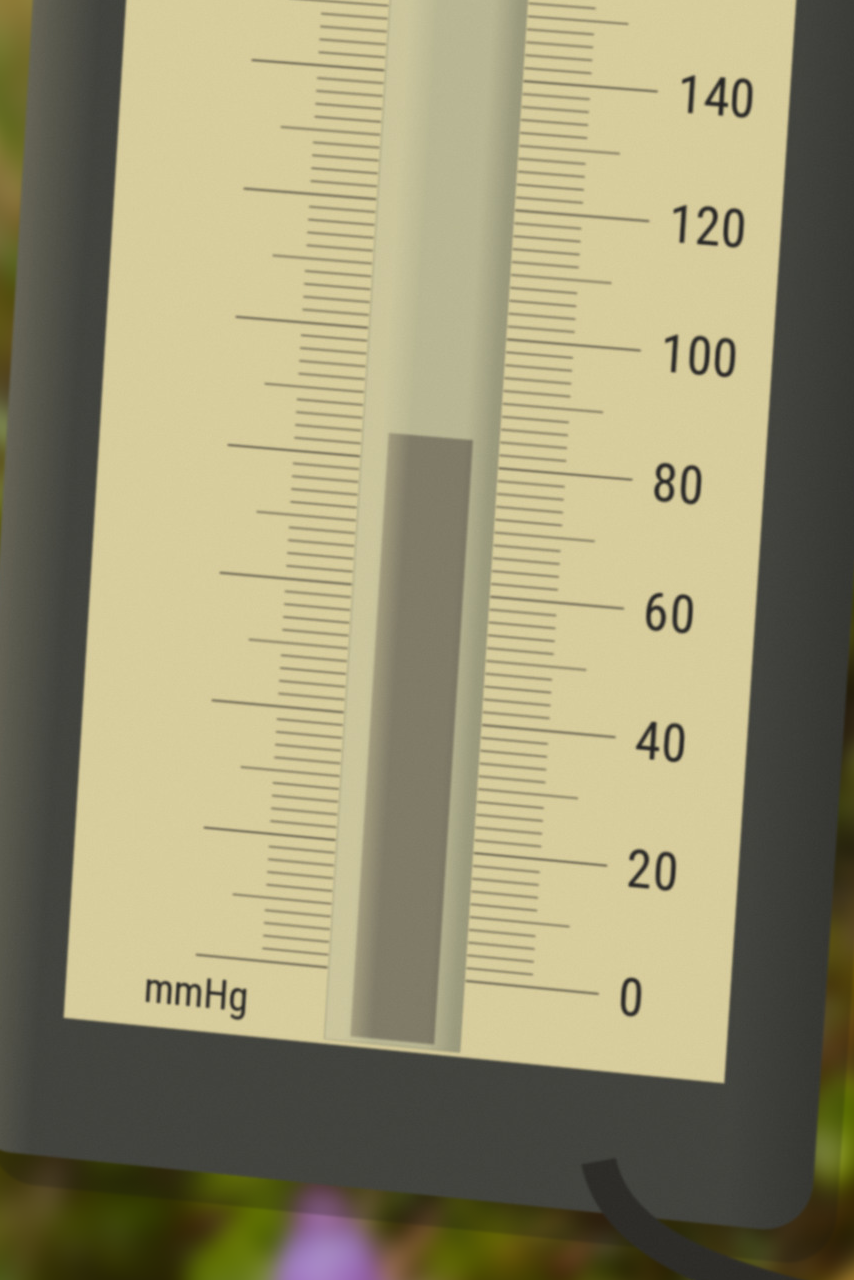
value=84 unit=mmHg
